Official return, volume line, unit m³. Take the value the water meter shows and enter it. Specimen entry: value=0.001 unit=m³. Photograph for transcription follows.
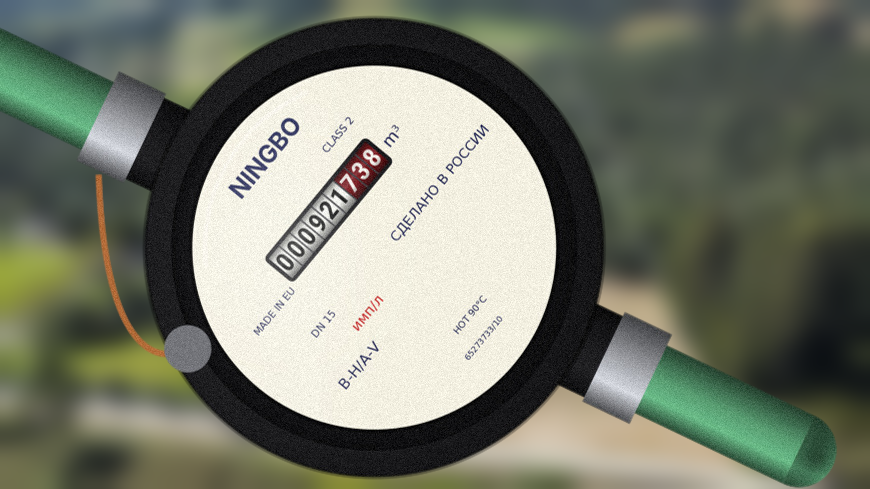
value=921.738 unit=m³
